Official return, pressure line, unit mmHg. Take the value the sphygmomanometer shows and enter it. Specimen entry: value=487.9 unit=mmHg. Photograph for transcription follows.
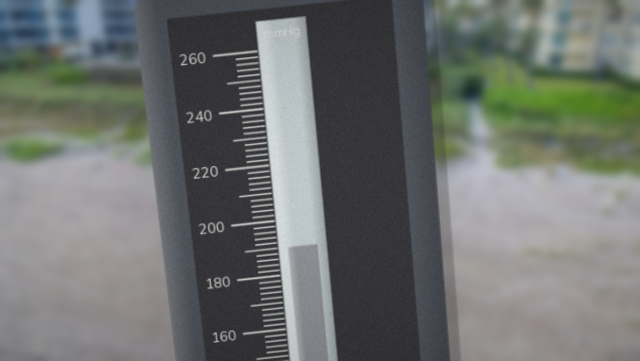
value=190 unit=mmHg
